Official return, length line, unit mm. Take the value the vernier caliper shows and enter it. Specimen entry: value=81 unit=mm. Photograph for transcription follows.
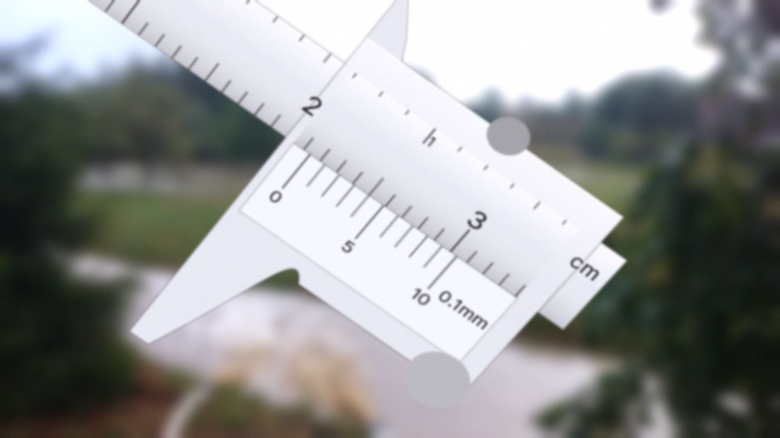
value=21.4 unit=mm
